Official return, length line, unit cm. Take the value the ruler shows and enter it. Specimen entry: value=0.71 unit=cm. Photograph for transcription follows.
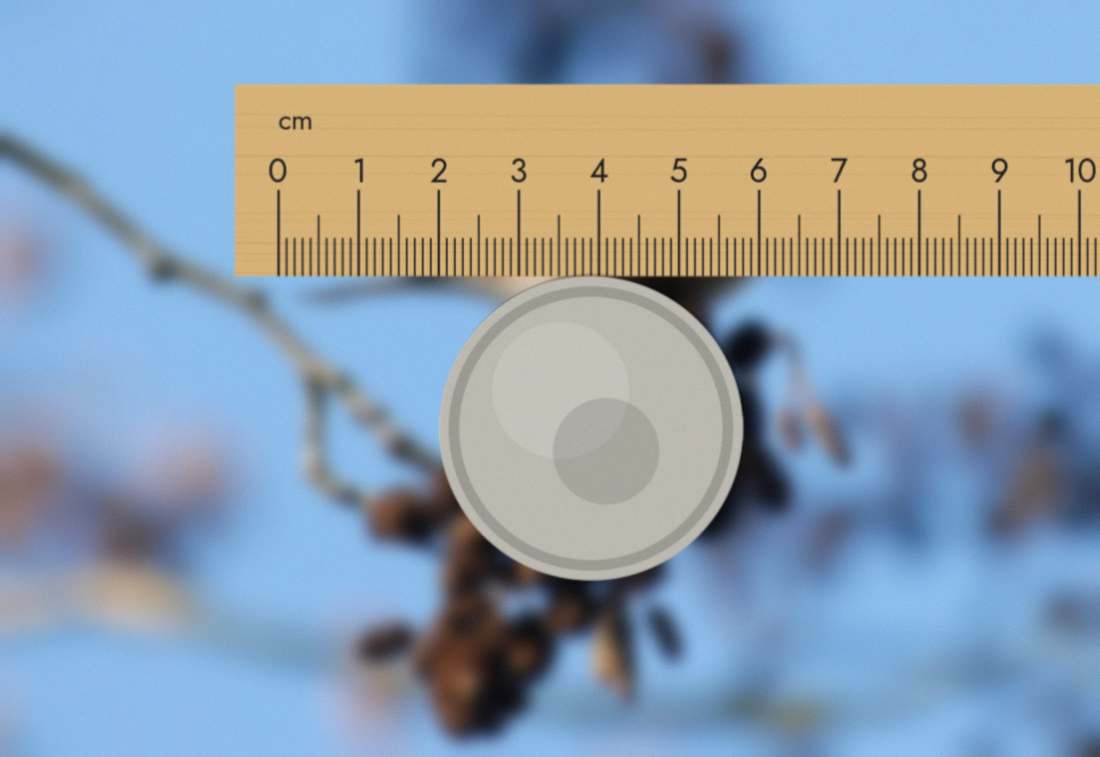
value=3.8 unit=cm
